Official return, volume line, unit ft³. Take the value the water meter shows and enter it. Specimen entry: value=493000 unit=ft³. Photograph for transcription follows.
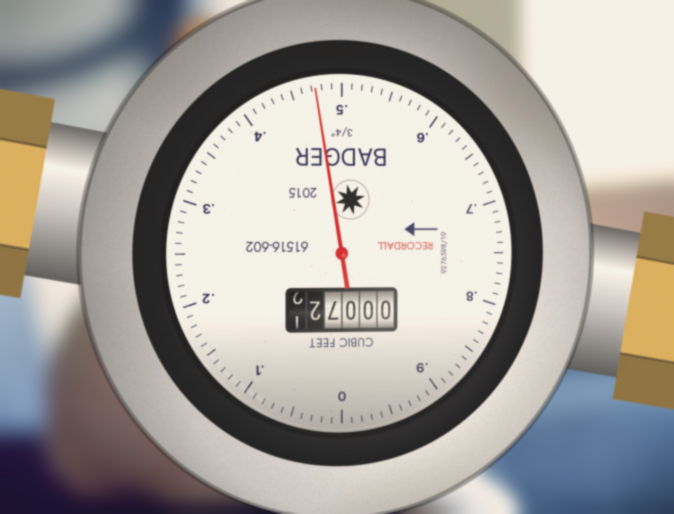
value=721.47 unit=ft³
